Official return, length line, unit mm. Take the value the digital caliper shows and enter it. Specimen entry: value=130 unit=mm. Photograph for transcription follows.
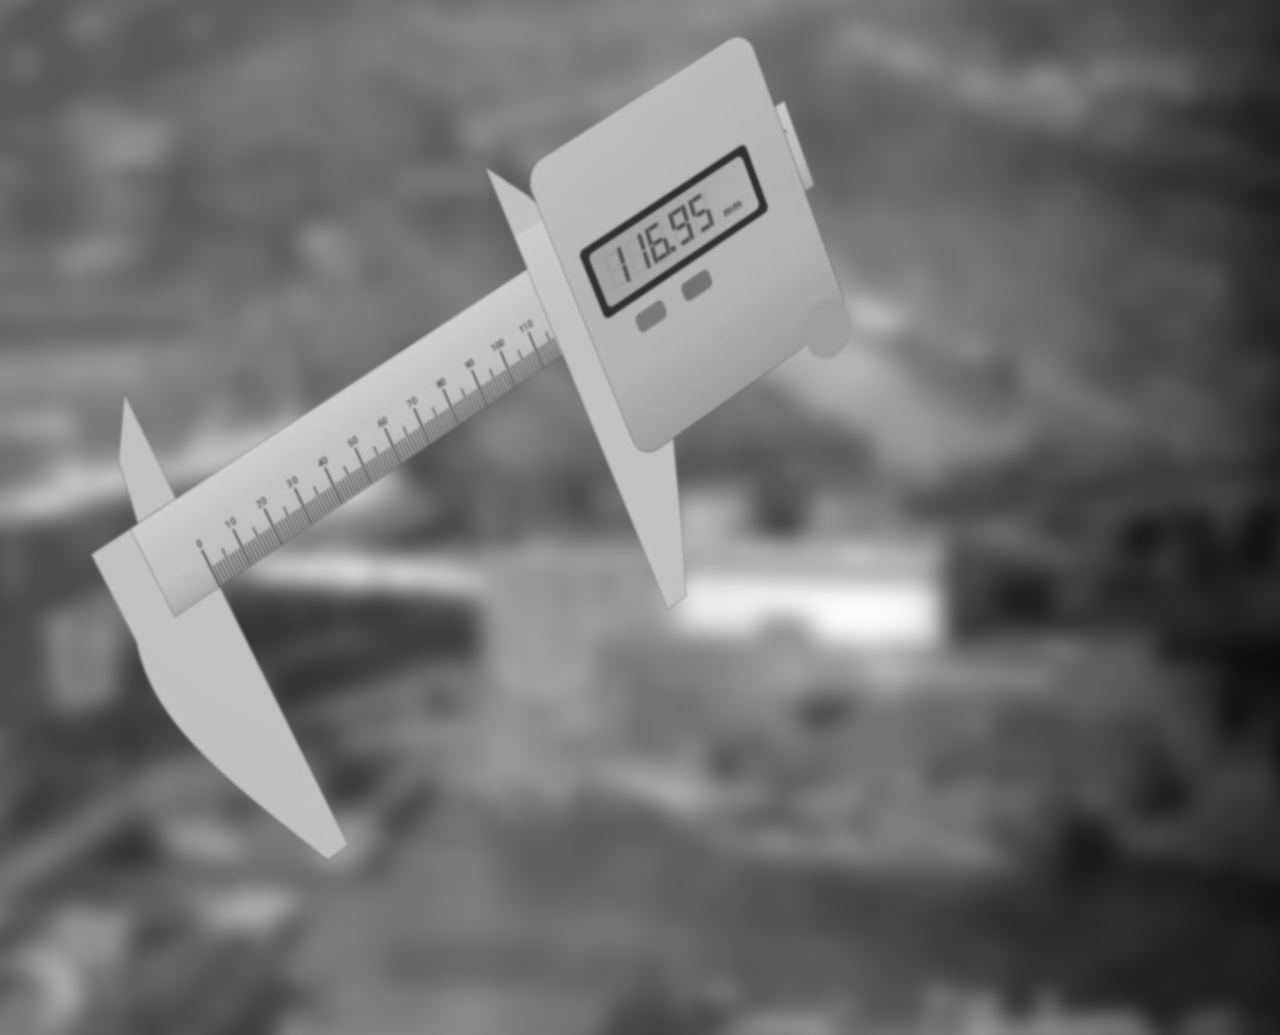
value=116.95 unit=mm
